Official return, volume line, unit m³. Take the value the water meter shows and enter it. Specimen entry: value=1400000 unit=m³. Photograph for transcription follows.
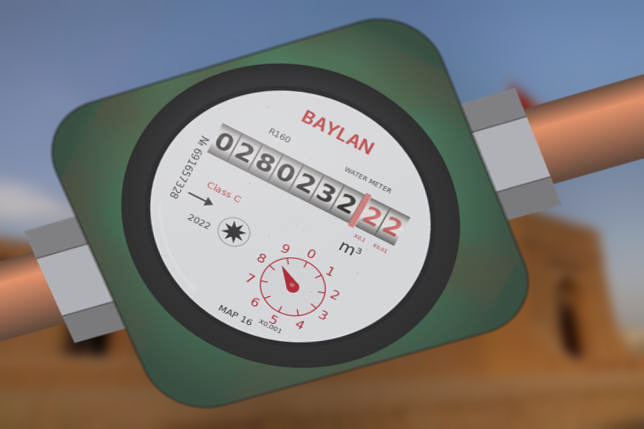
value=280232.228 unit=m³
